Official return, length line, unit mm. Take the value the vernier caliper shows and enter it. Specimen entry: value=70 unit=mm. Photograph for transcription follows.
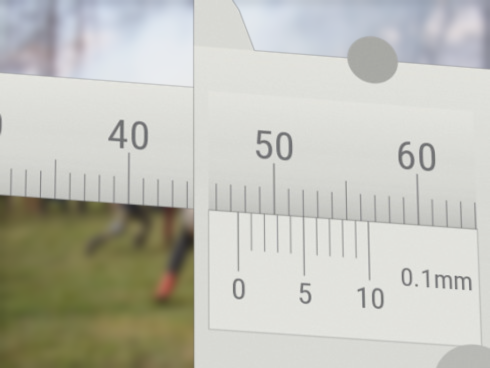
value=47.5 unit=mm
